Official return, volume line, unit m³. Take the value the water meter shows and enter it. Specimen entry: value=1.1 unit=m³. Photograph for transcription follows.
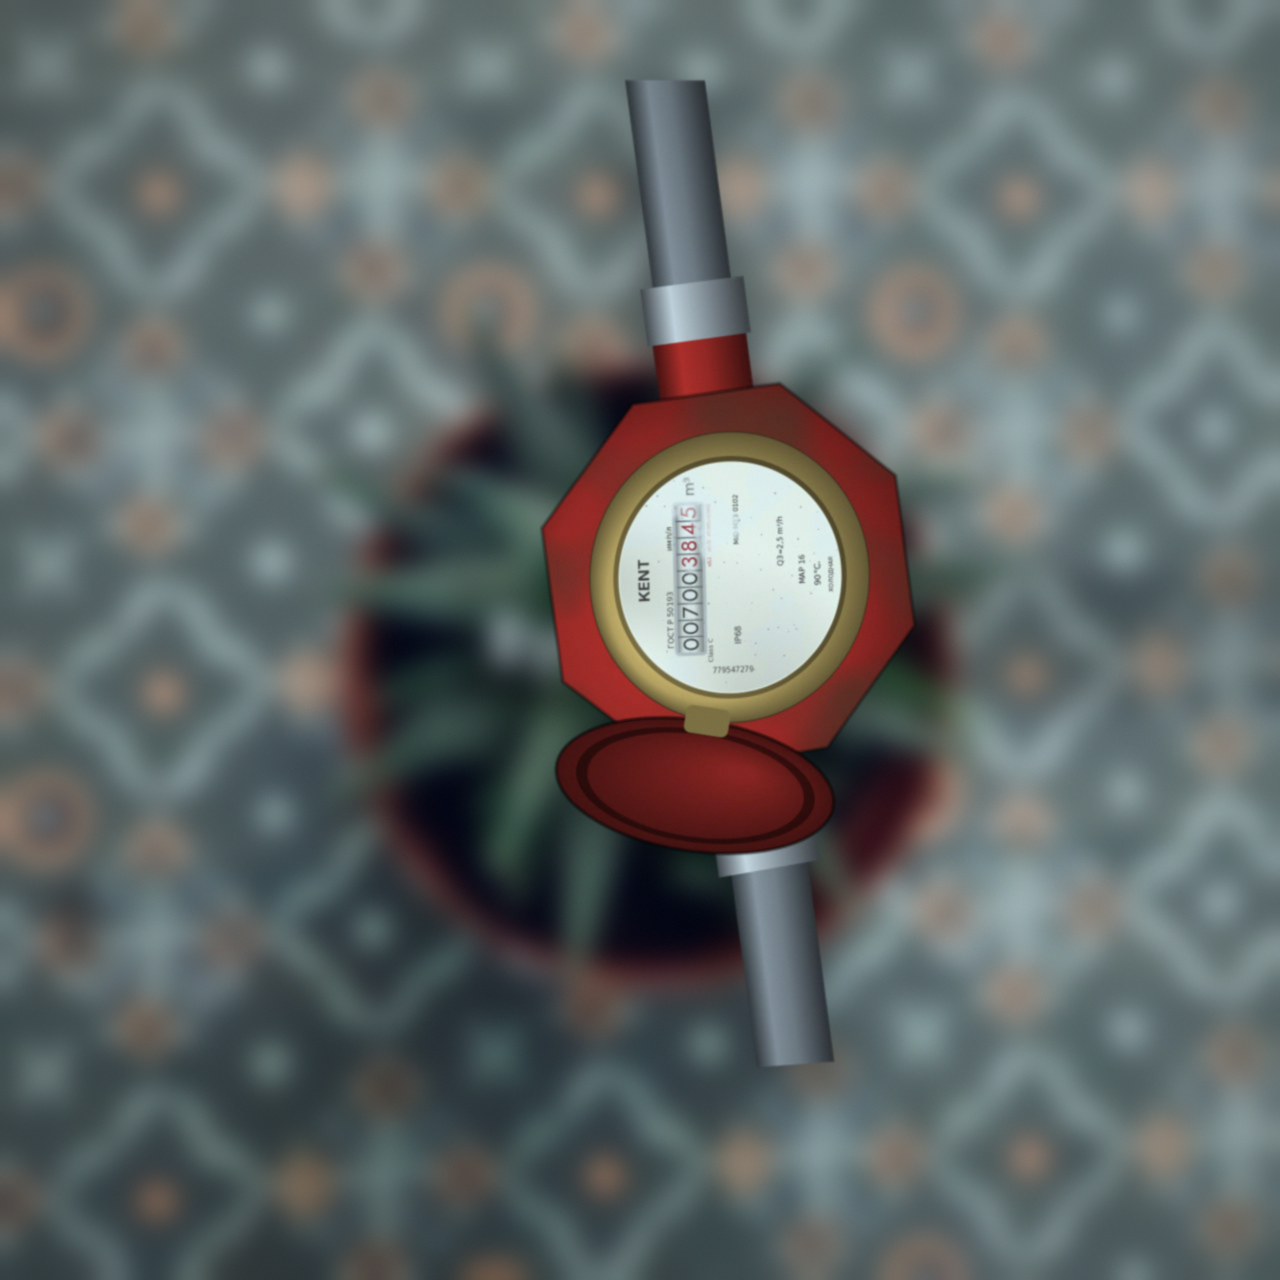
value=700.3845 unit=m³
